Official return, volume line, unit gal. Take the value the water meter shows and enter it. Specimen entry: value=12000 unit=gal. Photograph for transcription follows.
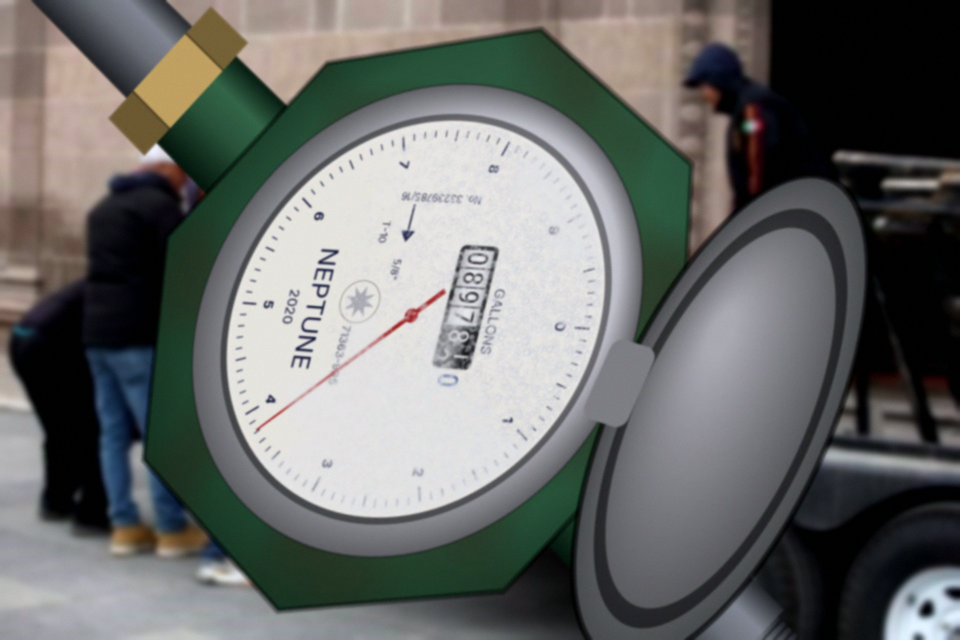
value=897813.8 unit=gal
